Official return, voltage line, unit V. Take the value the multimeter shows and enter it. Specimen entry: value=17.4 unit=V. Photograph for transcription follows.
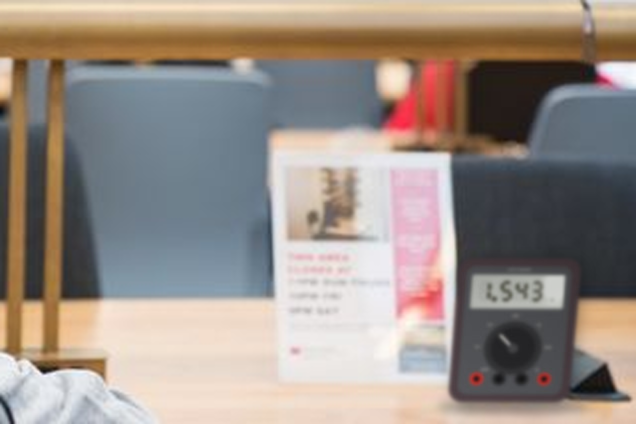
value=1.543 unit=V
